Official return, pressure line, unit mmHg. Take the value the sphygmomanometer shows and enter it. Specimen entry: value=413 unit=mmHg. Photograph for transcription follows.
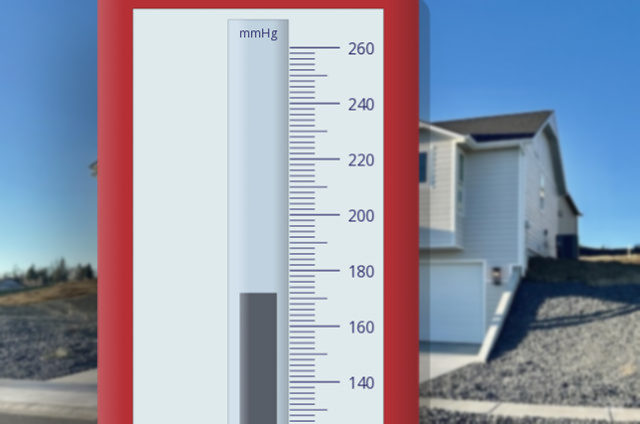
value=172 unit=mmHg
